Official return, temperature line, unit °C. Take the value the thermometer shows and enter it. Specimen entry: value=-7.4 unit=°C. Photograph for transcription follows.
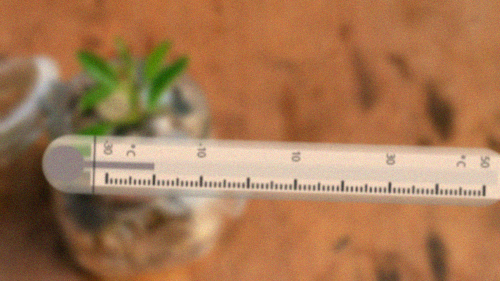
value=-20 unit=°C
